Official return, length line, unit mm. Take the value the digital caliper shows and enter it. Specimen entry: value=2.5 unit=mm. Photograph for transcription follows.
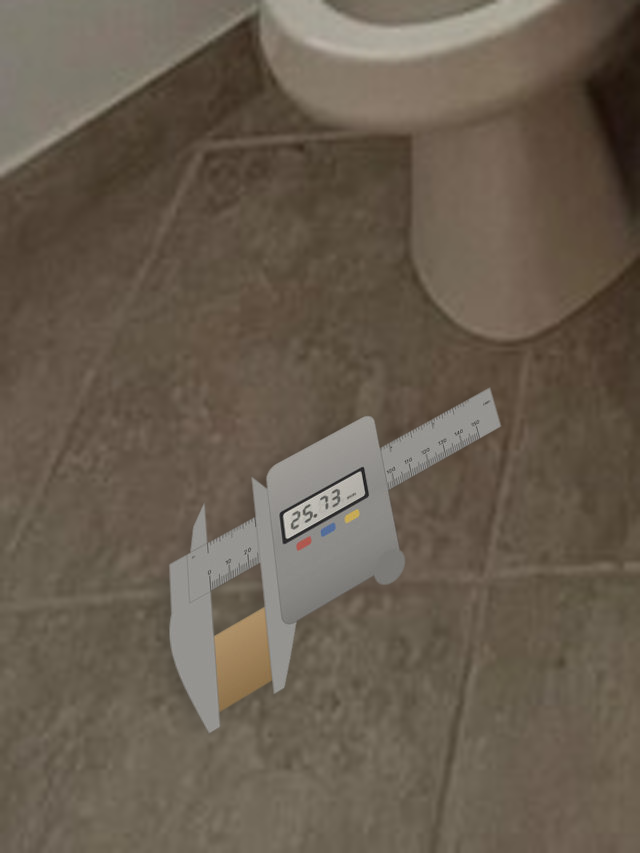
value=25.73 unit=mm
